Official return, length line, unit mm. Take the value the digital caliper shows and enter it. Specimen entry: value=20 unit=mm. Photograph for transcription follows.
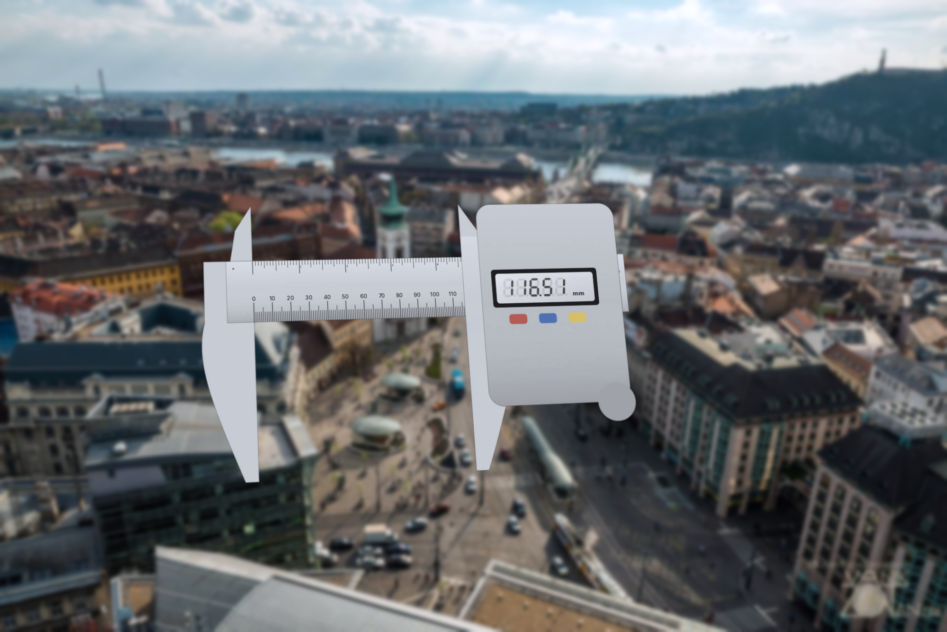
value=116.51 unit=mm
